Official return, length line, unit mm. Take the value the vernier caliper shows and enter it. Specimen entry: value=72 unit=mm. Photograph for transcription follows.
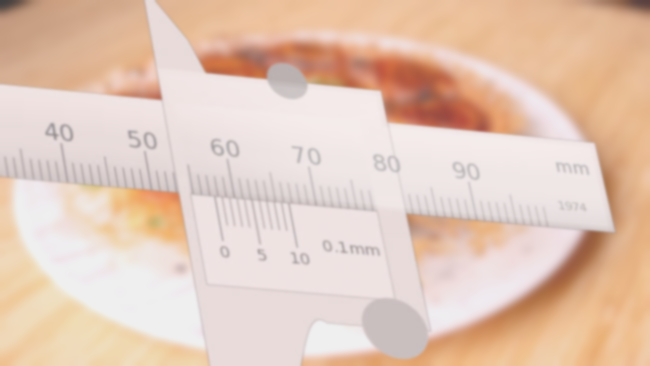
value=57.6 unit=mm
